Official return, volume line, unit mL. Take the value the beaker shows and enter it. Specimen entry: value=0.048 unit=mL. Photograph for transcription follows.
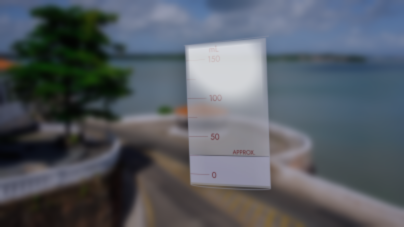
value=25 unit=mL
